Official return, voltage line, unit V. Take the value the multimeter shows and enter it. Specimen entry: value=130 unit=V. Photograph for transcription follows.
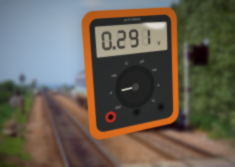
value=0.291 unit=V
